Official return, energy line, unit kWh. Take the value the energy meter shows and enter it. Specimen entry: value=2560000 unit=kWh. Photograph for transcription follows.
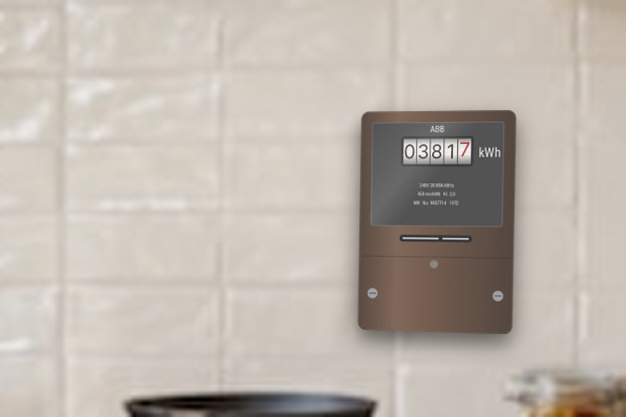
value=381.7 unit=kWh
